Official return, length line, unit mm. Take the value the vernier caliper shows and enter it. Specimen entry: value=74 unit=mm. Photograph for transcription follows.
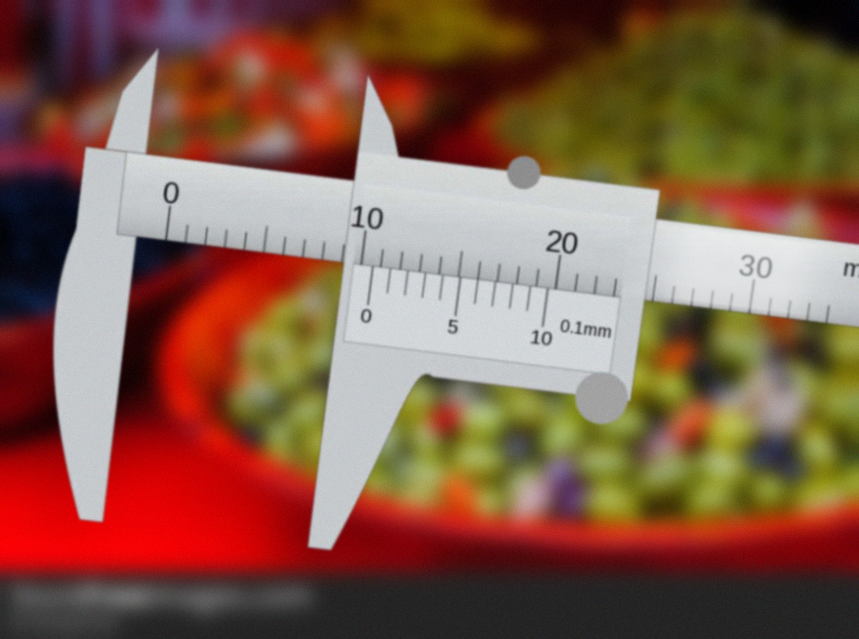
value=10.6 unit=mm
